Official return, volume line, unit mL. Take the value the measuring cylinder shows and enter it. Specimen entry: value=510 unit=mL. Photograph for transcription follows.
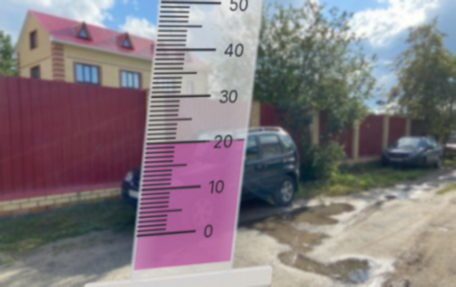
value=20 unit=mL
